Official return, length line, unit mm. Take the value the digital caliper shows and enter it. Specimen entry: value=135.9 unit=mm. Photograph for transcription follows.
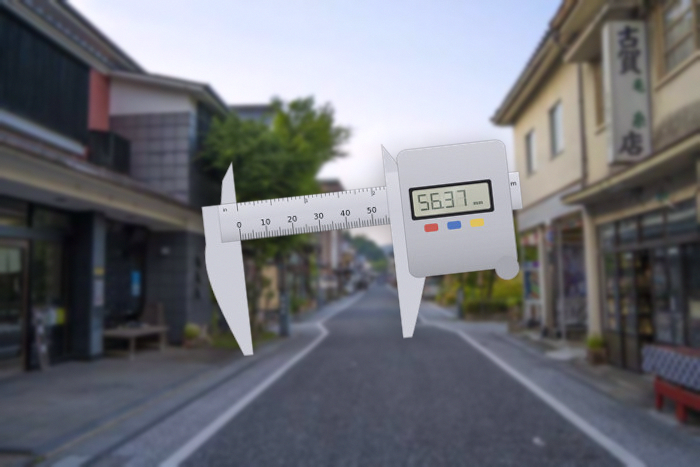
value=56.37 unit=mm
